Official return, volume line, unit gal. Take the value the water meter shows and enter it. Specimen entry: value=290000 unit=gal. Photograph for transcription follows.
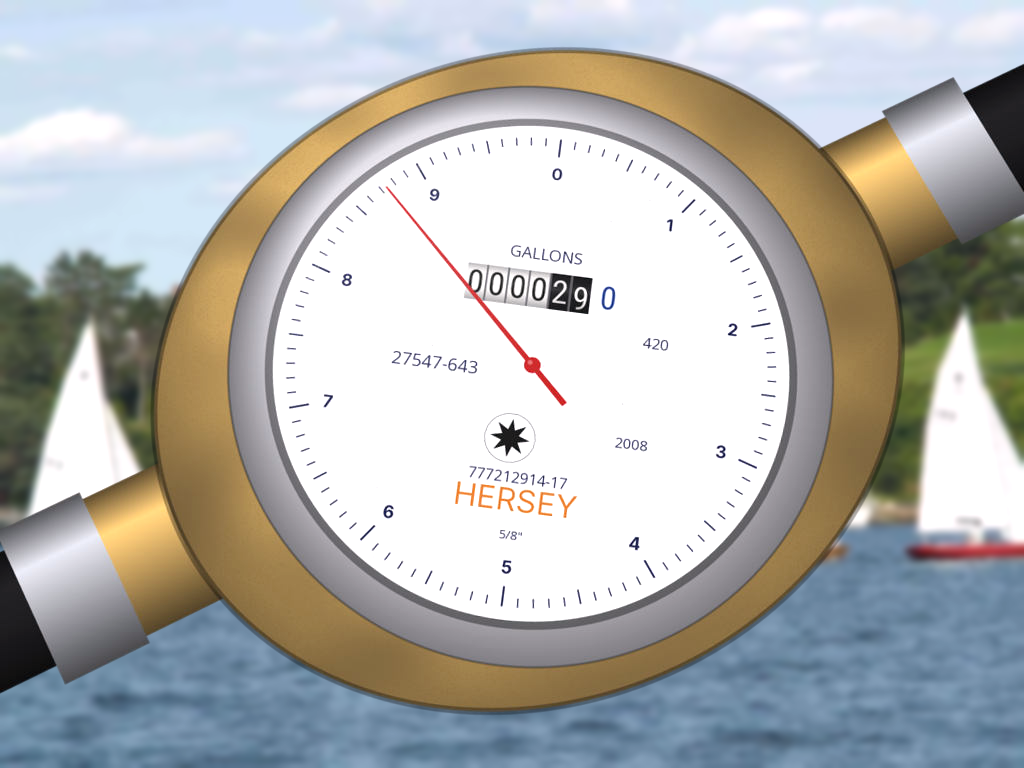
value=288.7 unit=gal
